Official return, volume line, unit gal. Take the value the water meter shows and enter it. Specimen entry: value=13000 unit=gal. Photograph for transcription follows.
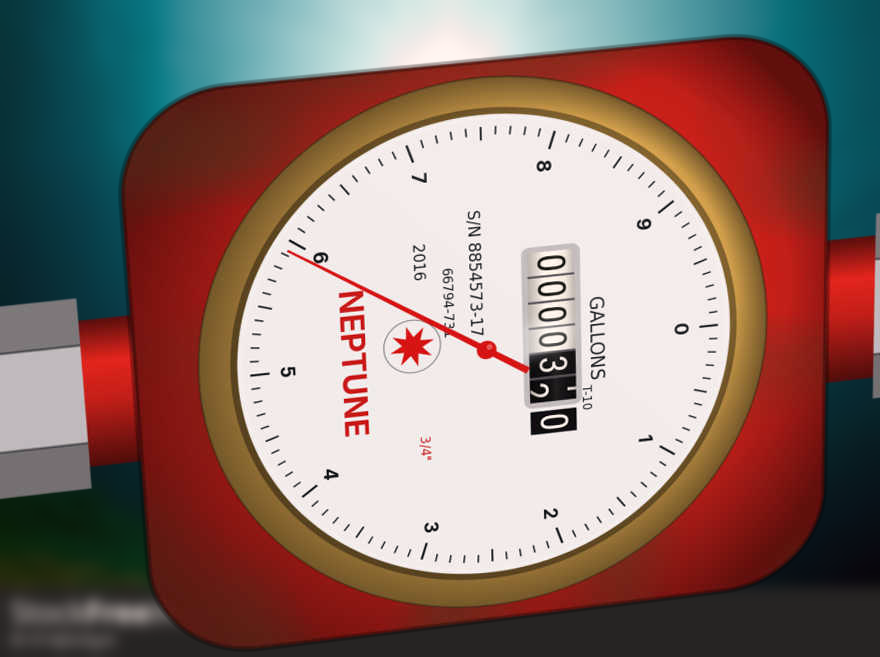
value=315.9 unit=gal
